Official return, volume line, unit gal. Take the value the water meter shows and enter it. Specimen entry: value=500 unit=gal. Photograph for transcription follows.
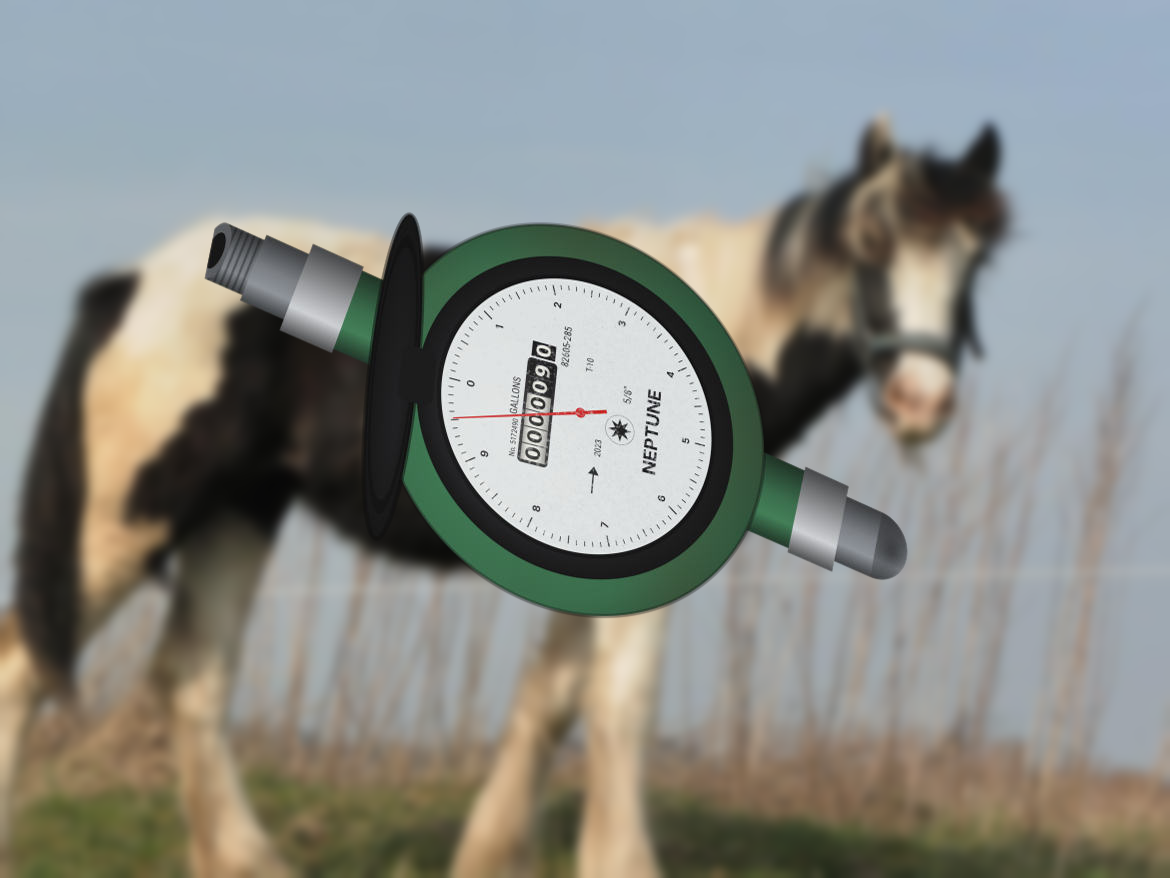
value=89.5 unit=gal
